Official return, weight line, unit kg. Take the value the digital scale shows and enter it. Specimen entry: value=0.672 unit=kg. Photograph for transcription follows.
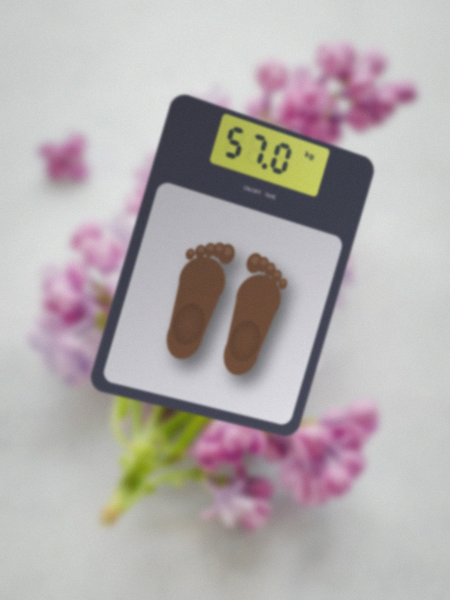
value=57.0 unit=kg
